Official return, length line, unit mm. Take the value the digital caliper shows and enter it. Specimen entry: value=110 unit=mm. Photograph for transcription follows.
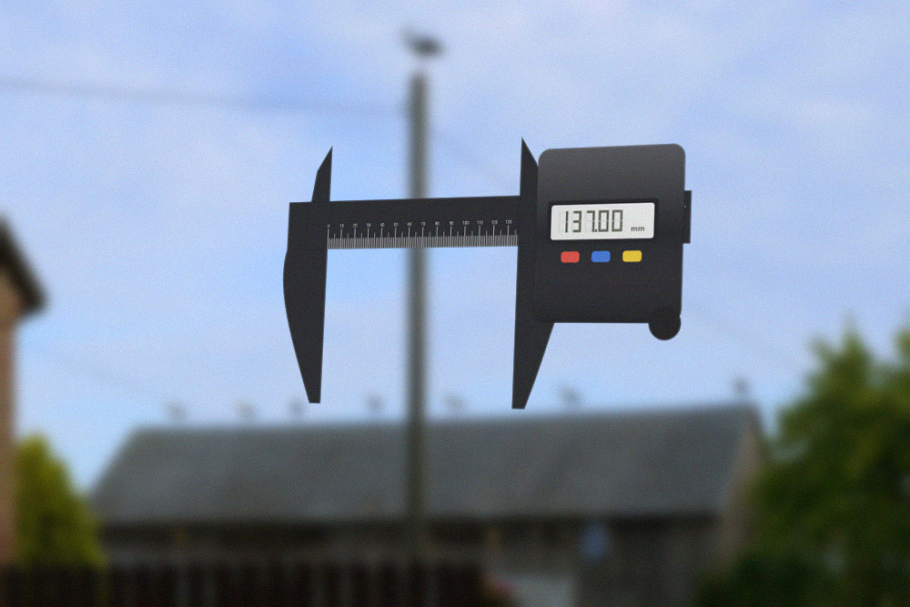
value=137.00 unit=mm
